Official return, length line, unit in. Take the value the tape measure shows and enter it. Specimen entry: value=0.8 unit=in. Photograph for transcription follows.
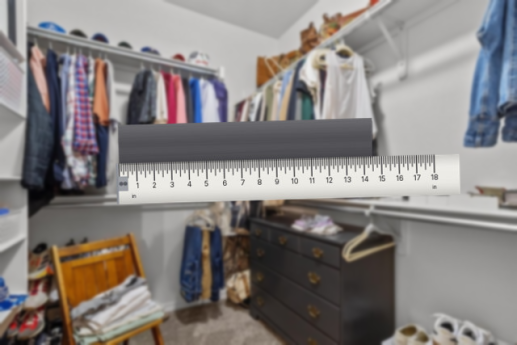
value=14.5 unit=in
